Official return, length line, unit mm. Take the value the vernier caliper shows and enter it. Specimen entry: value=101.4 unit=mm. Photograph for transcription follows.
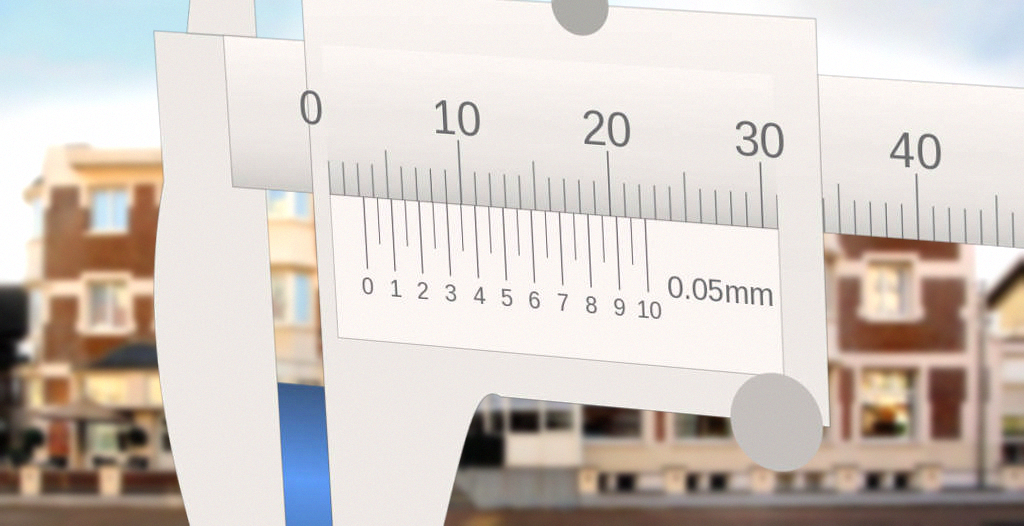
value=3.3 unit=mm
